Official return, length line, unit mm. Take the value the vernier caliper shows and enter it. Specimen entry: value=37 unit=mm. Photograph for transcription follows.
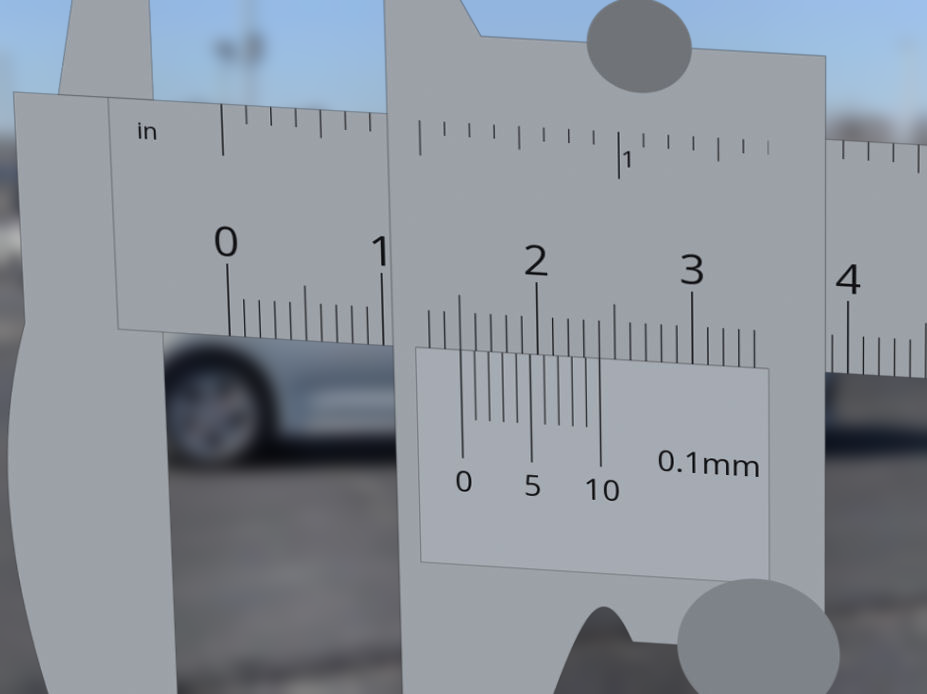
value=15.0 unit=mm
